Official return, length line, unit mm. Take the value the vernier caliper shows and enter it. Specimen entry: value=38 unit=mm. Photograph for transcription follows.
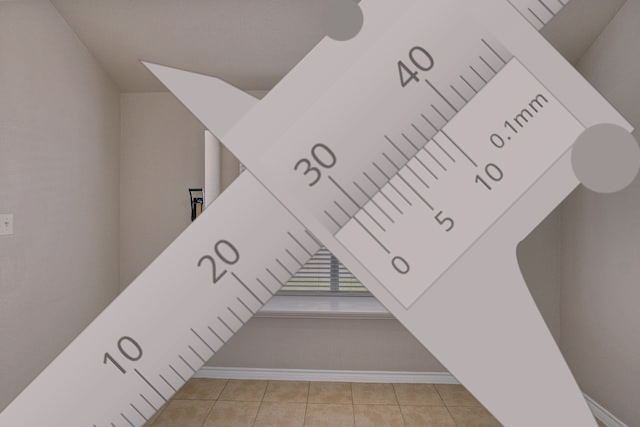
value=29.2 unit=mm
